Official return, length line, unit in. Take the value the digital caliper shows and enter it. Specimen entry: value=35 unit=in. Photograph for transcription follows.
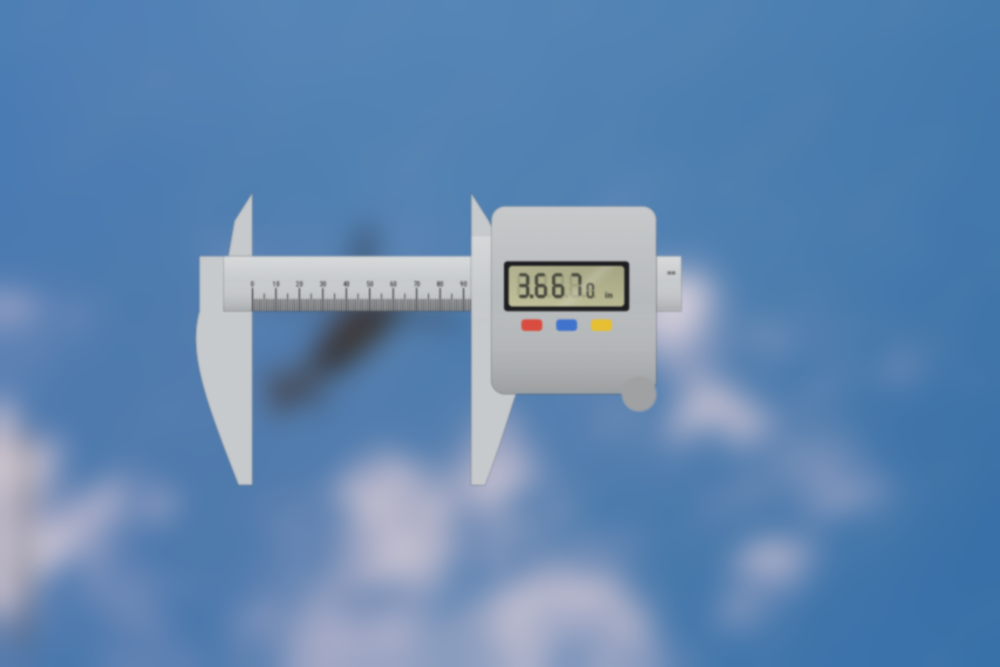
value=3.6670 unit=in
